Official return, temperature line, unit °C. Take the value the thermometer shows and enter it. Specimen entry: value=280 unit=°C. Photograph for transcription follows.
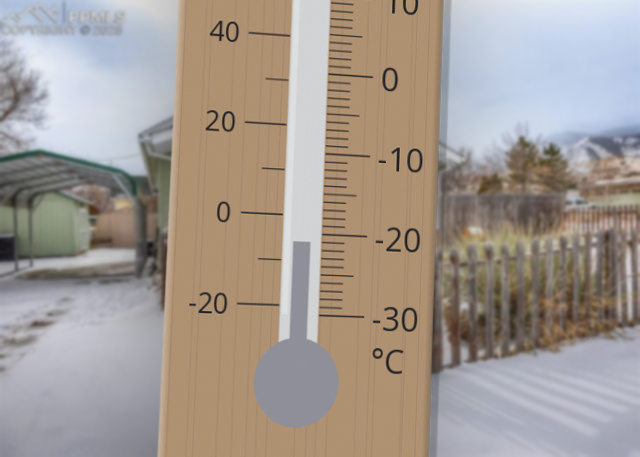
value=-21 unit=°C
